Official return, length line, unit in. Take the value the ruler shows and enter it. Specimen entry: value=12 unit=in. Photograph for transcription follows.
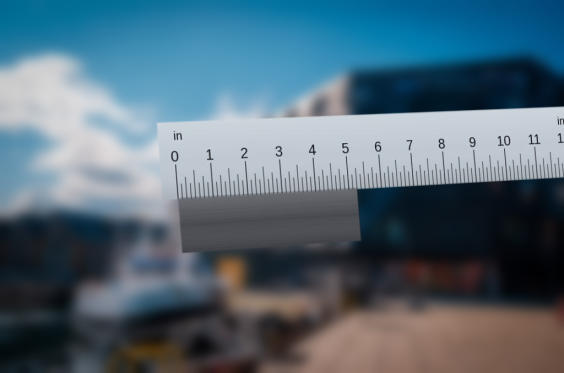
value=5.25 unit=in
